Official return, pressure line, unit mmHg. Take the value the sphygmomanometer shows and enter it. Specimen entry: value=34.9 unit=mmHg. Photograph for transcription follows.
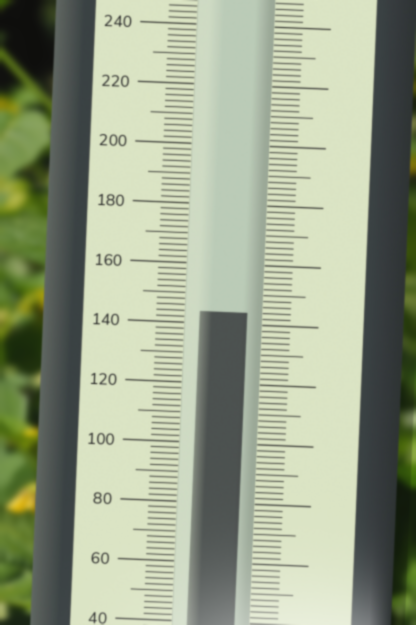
value=144 unit=mmHg
